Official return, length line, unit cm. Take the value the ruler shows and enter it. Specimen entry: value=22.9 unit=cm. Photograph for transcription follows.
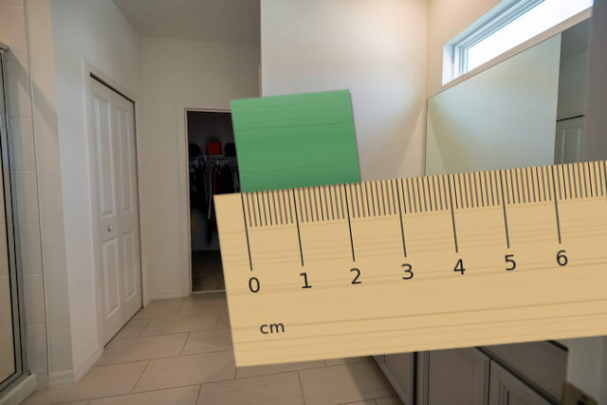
value=2.3 unit=cm
